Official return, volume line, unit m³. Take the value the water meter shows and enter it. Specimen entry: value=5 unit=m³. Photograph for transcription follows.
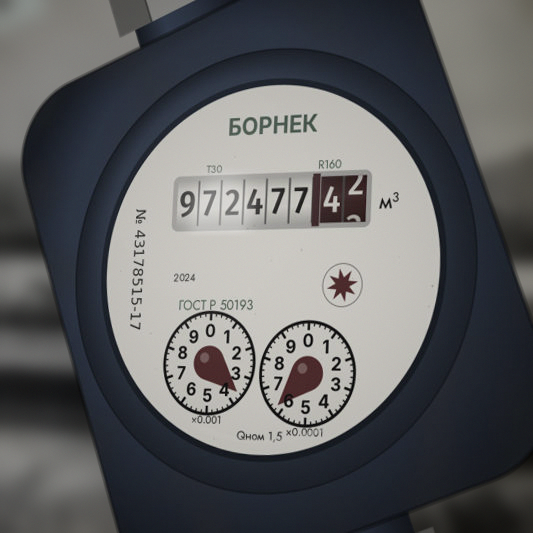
value=972477.4236 unit=m³
